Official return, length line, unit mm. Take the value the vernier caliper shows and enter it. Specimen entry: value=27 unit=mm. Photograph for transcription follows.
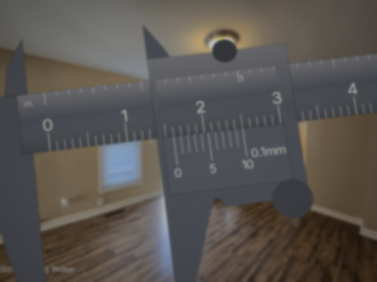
value=16.0 unit=mm
